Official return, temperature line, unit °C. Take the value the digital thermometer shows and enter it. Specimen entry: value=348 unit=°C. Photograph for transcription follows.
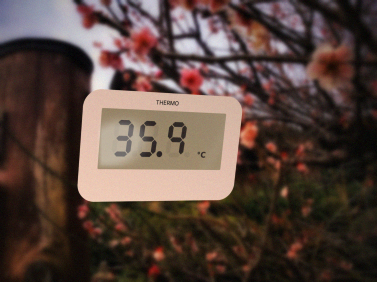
value=35.9 unit=°C
